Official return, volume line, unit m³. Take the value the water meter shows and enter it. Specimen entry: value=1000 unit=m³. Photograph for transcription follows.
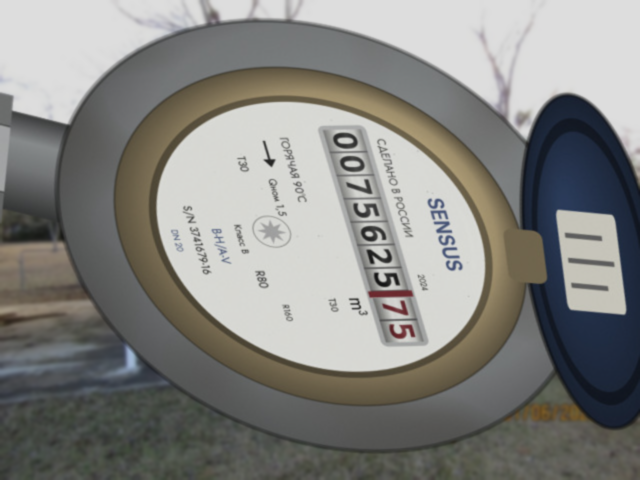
value=75625.75 unit=m³
